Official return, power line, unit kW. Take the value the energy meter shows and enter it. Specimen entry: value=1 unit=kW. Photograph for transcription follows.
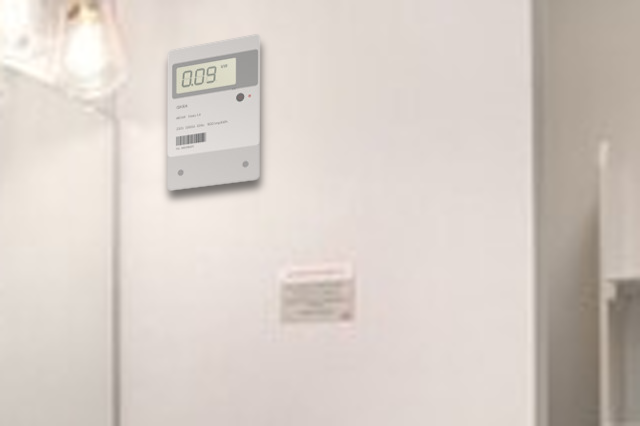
value=0.09 unit=kW
